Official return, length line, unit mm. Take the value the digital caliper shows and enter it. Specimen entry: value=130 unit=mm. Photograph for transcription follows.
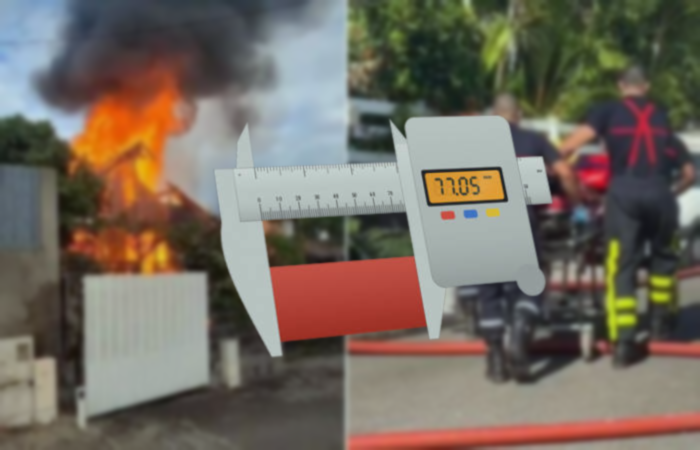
value=77.05 unit=mm
